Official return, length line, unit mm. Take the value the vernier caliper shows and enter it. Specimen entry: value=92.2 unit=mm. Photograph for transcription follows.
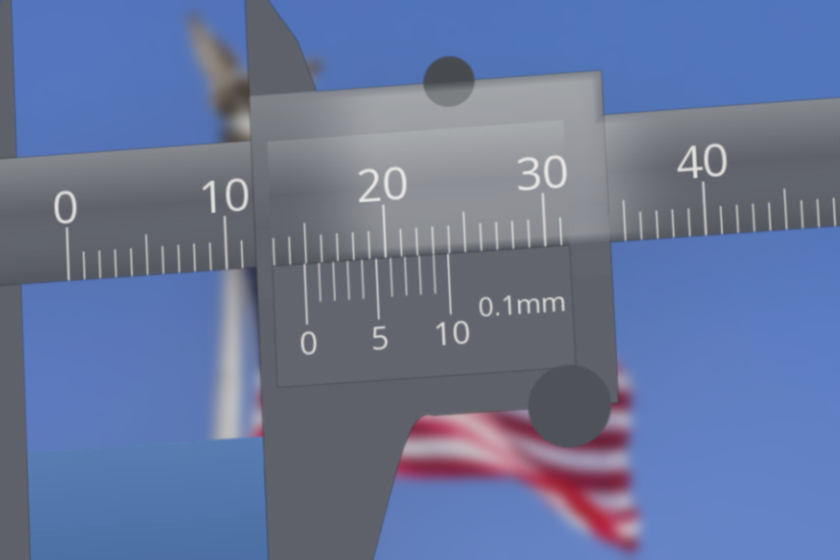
value=14.9 unit=mm
